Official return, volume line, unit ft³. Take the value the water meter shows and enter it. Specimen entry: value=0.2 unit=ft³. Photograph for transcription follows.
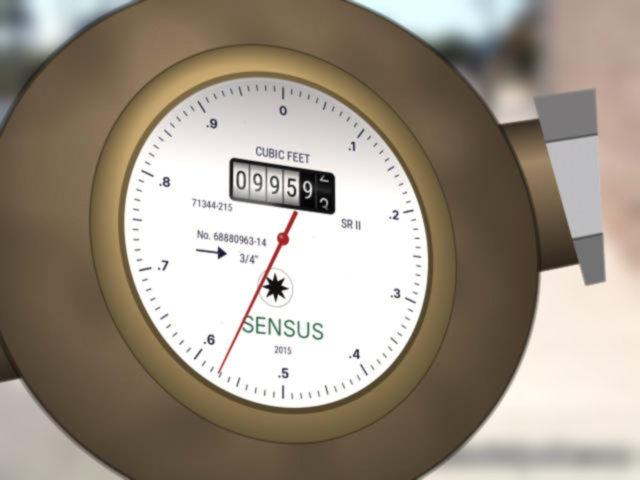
value=99592.57 unit=ft³
